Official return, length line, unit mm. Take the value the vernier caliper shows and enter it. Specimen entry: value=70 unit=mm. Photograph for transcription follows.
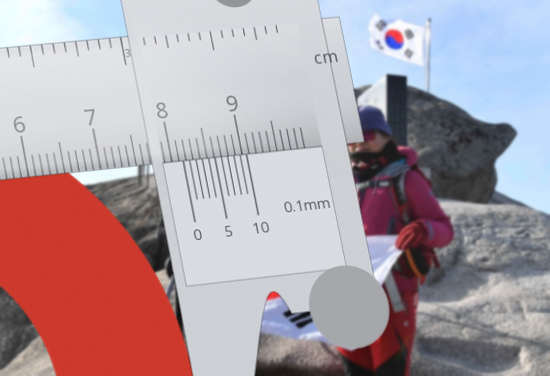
value=81.6 unit=mm
